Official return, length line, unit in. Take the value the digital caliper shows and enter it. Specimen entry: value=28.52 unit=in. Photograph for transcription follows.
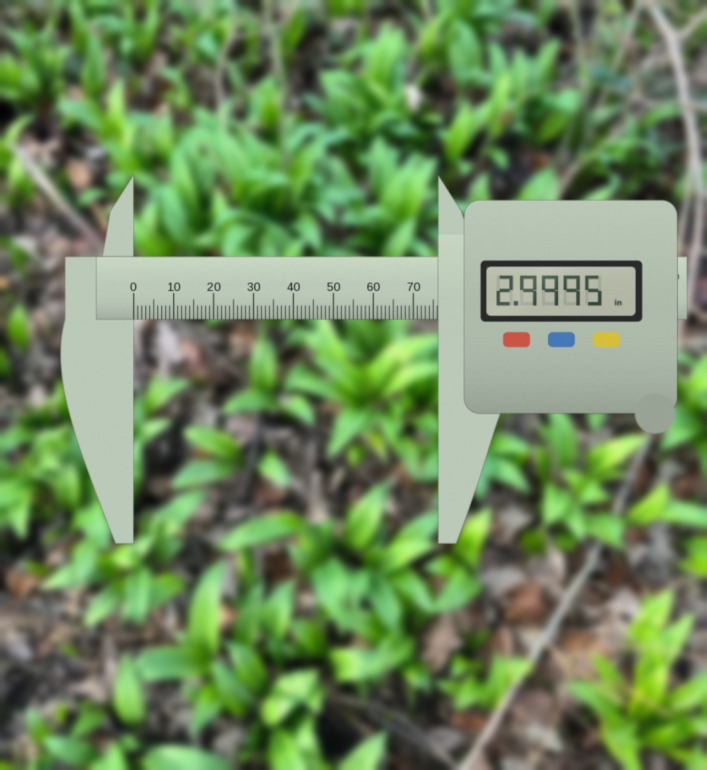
value=2.9995 unit=in
